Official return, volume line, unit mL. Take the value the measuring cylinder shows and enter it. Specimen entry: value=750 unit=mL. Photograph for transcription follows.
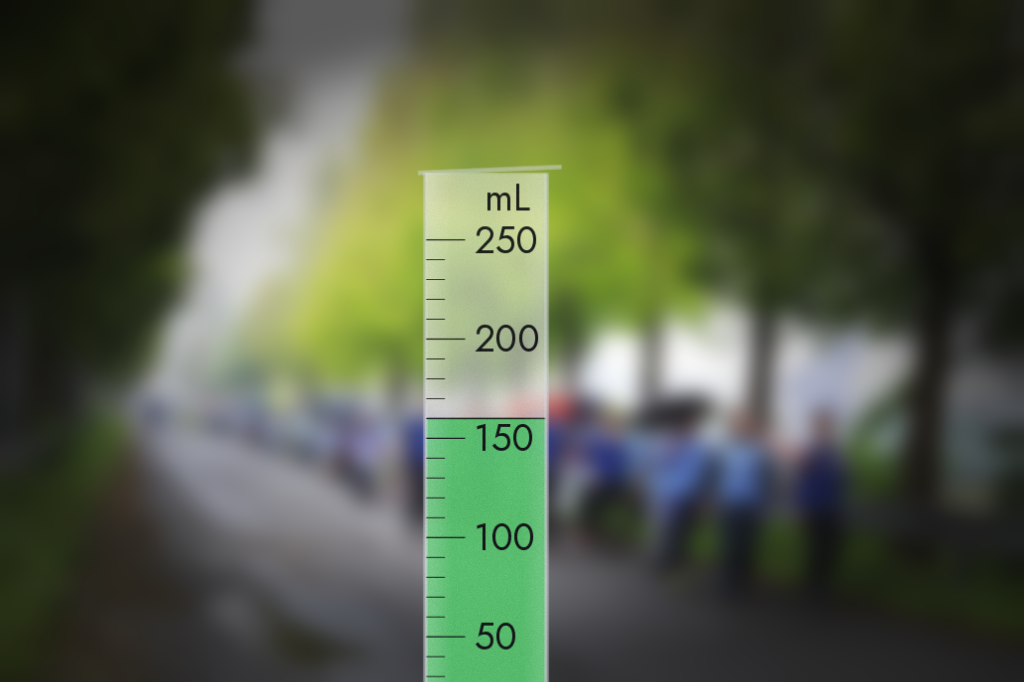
value=160 unit=mL
